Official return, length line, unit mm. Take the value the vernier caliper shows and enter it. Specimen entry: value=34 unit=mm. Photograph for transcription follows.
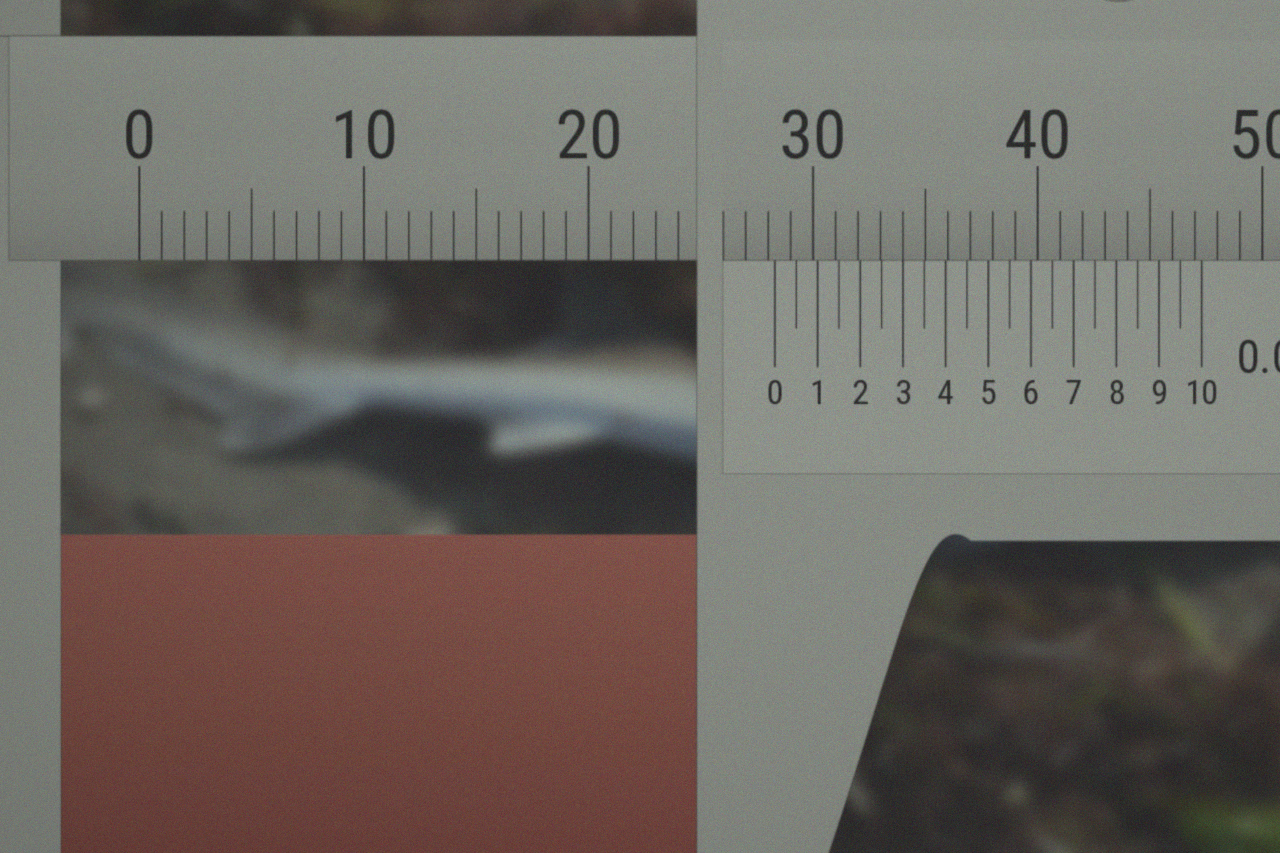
value=28.3 unit=mm
